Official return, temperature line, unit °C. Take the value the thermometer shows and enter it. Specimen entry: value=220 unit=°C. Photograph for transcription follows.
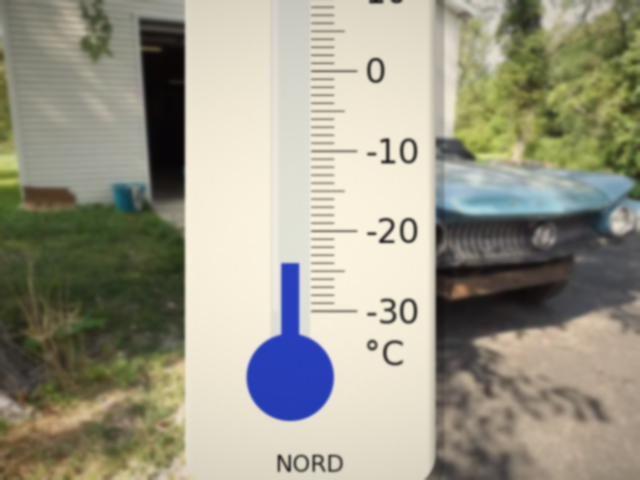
value=-24 unit=°C
